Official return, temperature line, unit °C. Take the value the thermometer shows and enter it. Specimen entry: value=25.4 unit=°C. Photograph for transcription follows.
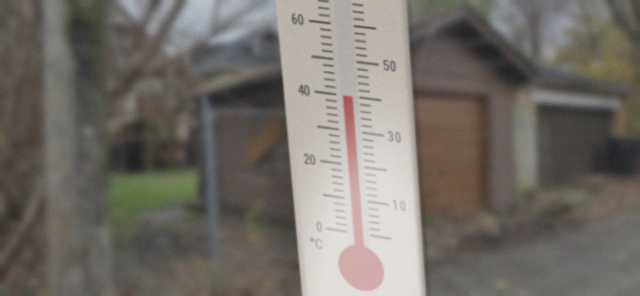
value=40 unit=°C
